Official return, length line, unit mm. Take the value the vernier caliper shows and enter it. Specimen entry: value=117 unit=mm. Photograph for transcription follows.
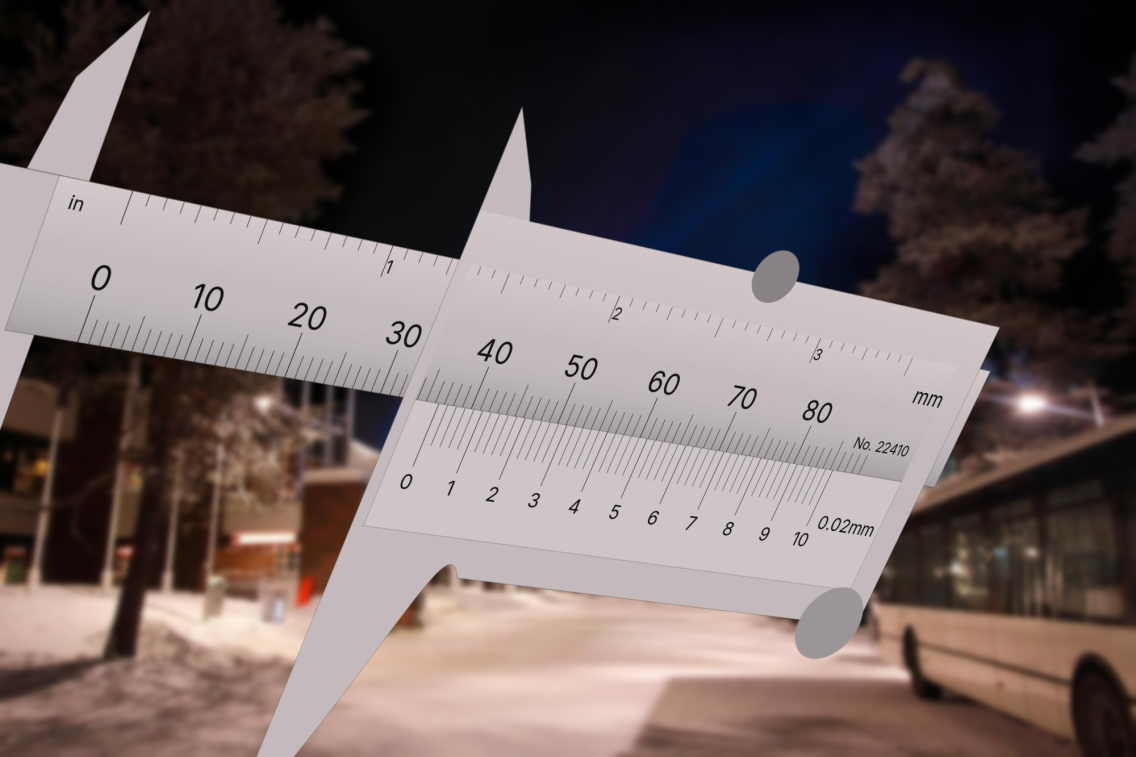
value=36.4 unit=mm
